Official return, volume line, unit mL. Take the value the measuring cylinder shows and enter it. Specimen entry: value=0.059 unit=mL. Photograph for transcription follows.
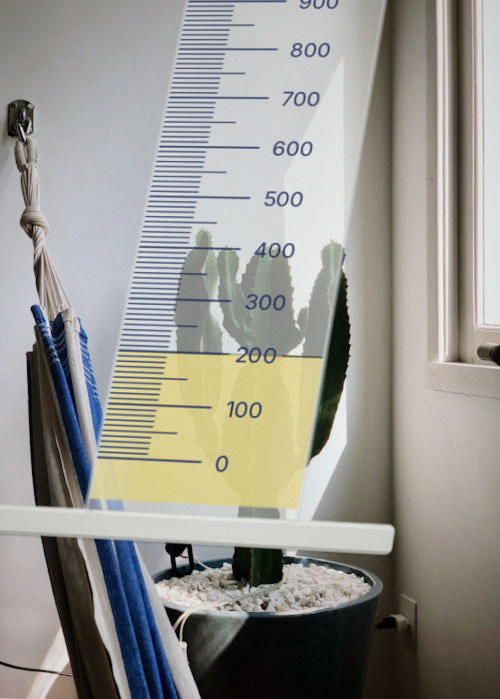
value=200 unit=mL
